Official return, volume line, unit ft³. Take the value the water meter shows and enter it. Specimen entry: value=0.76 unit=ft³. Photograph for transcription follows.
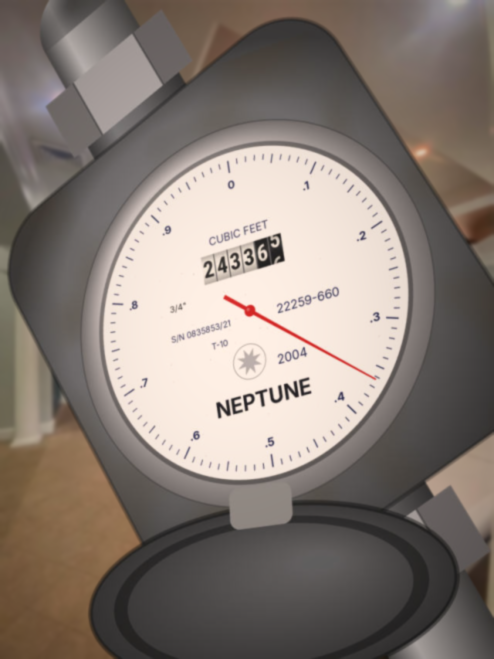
value=243365.36 unit=ft³
